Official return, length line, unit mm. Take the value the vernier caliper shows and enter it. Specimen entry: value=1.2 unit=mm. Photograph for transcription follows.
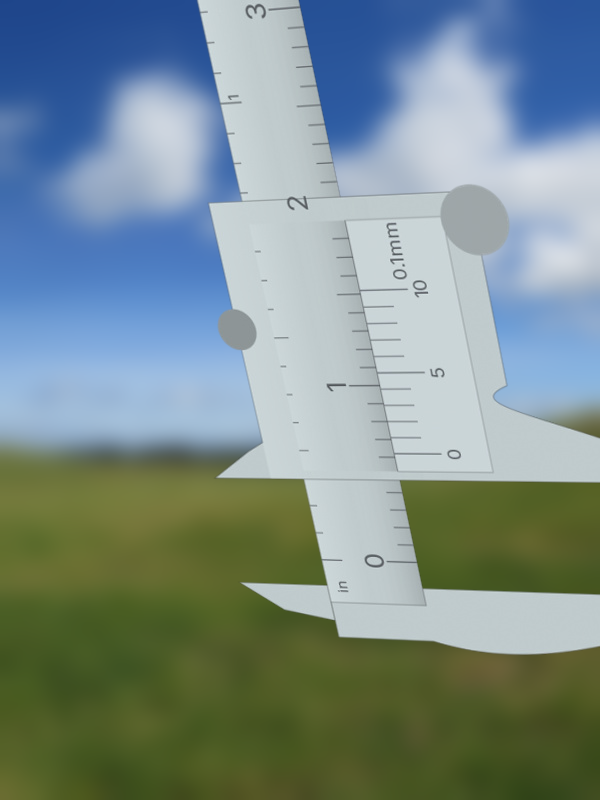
value=6.2 unit=mm
